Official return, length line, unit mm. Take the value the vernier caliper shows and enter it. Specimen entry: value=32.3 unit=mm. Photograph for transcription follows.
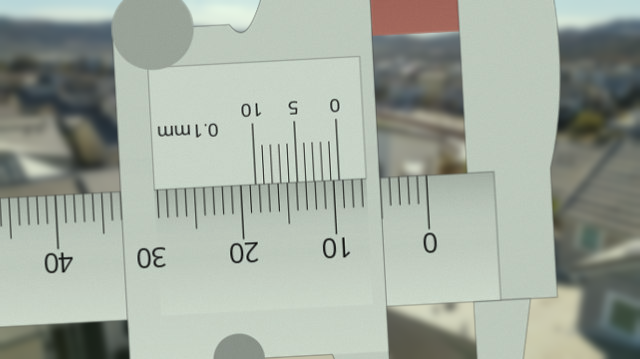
value=9.4 unit=mm
